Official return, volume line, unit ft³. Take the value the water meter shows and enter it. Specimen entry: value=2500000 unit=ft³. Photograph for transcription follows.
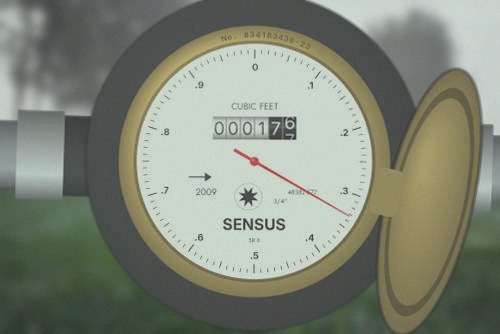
value=176.33 unit=ft³
